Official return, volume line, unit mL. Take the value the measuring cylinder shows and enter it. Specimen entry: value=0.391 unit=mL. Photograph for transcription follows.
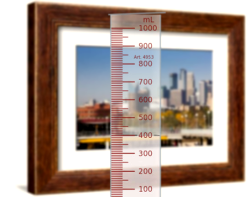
value=400 unit=mL
